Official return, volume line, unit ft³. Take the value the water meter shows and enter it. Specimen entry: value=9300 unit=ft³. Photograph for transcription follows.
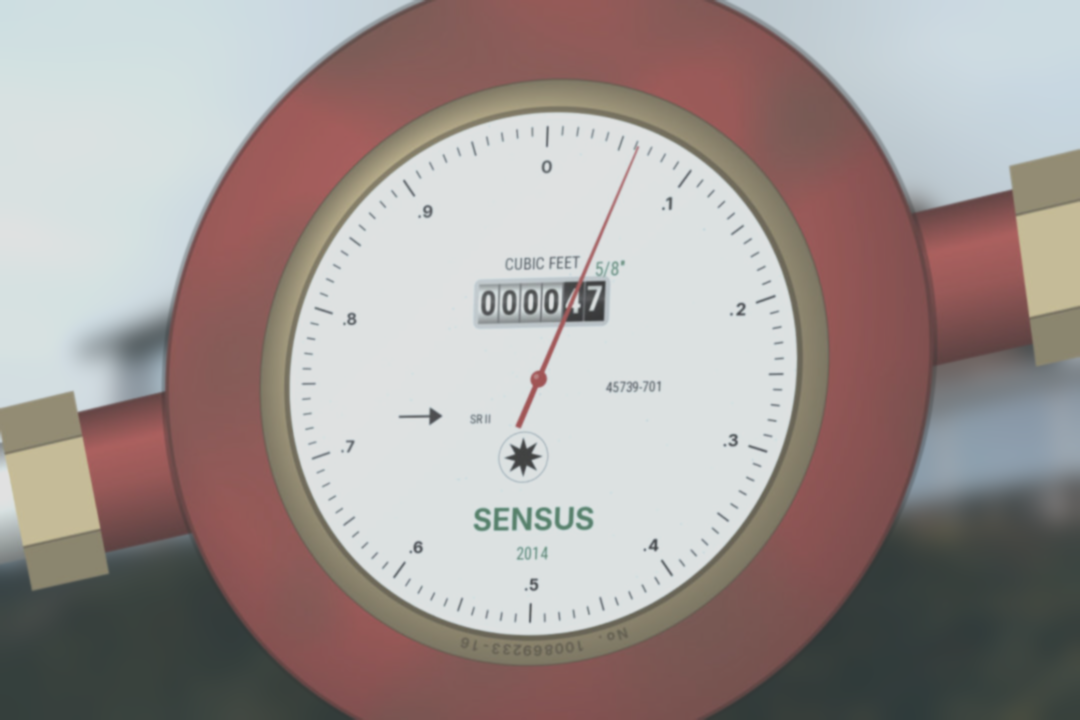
value=47.06 unit=ft³
